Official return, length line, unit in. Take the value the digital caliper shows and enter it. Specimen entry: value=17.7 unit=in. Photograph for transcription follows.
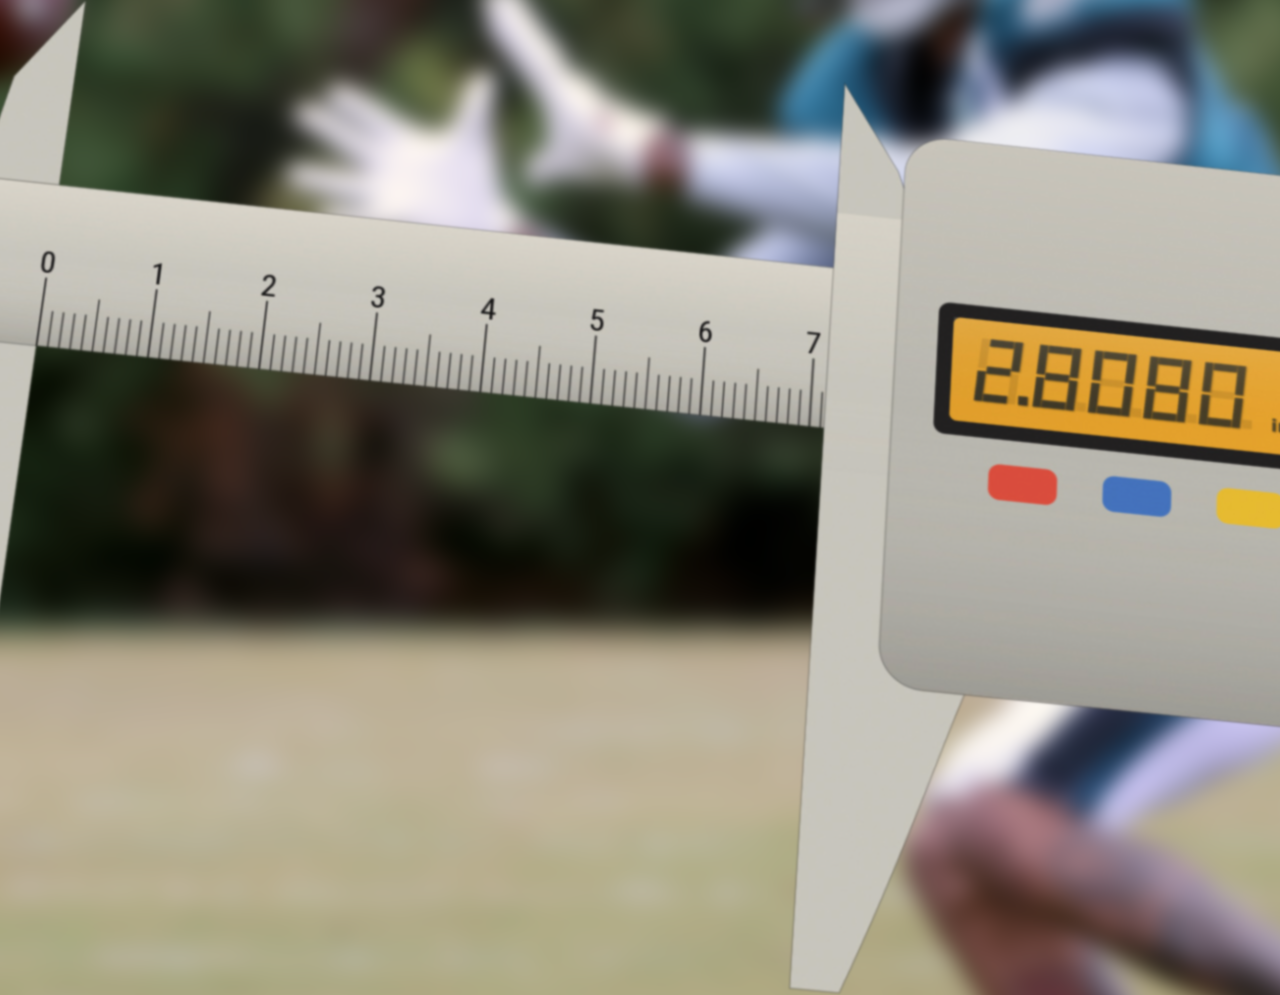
value=2.8080 unit=in
